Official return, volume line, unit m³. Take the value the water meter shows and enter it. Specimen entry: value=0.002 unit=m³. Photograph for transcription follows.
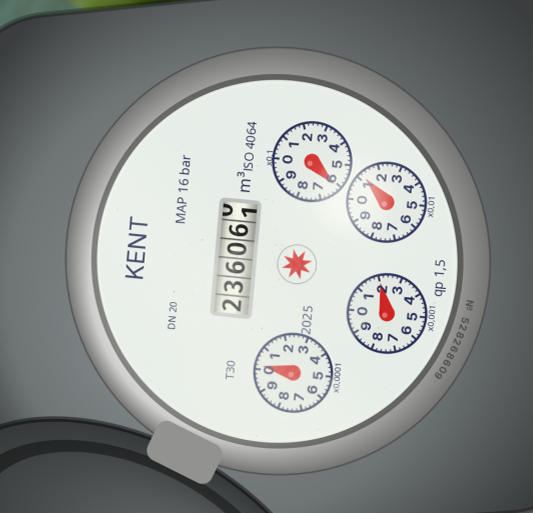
value=236060.6120 unit=m³
